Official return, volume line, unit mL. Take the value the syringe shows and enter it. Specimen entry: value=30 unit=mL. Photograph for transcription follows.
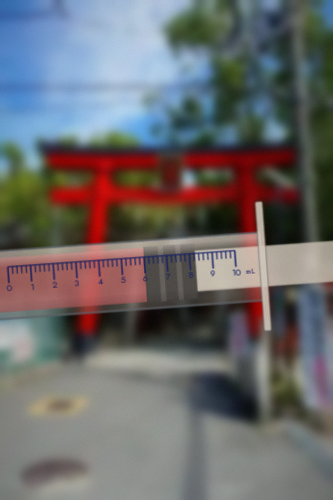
value=6 unit=mL
